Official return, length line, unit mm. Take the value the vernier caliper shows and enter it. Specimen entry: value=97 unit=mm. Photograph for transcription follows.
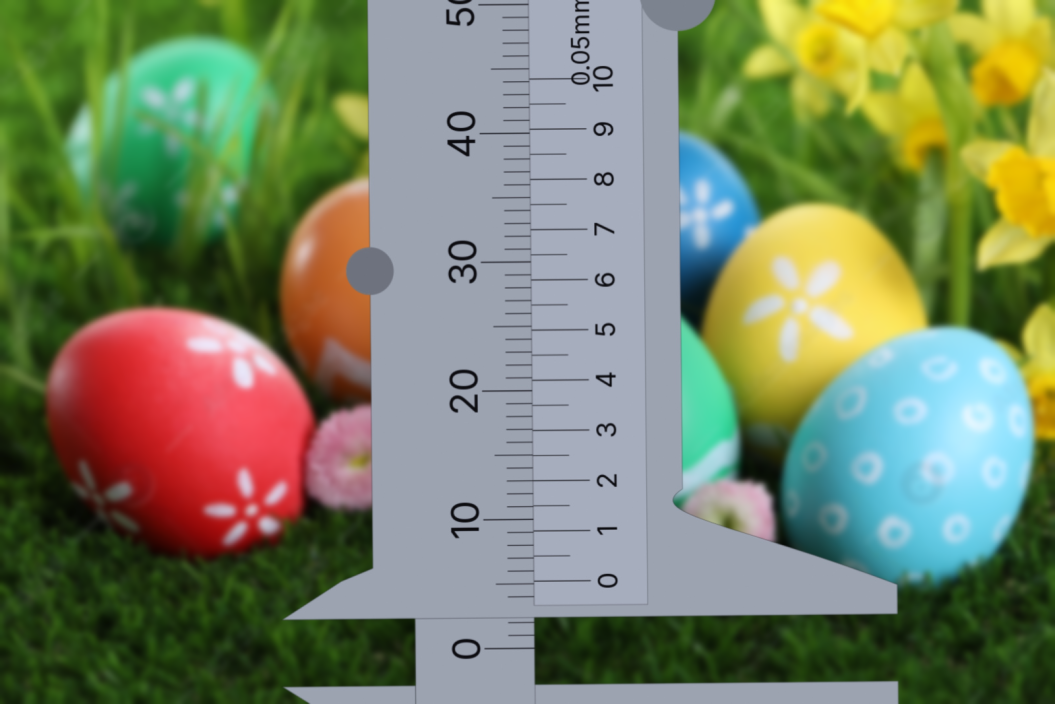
value=5.2 unit=mm
